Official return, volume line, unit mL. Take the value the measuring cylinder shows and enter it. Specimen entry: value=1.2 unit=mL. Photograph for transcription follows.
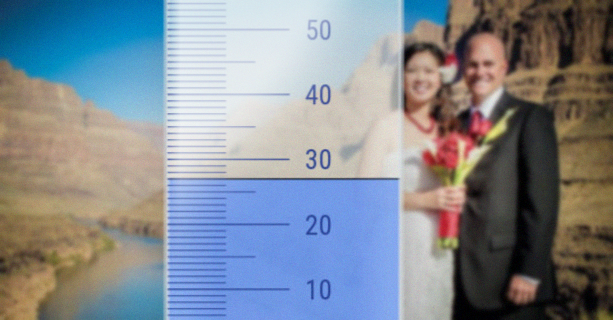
value=27 unit=mL
